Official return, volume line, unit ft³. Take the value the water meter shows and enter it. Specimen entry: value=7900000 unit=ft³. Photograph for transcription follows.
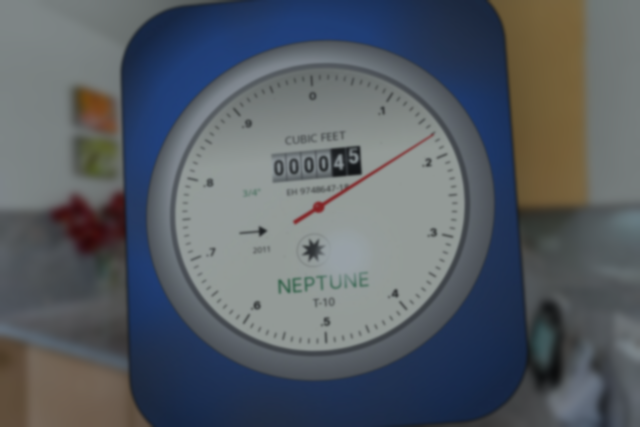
value=45.17 unit=ft³
